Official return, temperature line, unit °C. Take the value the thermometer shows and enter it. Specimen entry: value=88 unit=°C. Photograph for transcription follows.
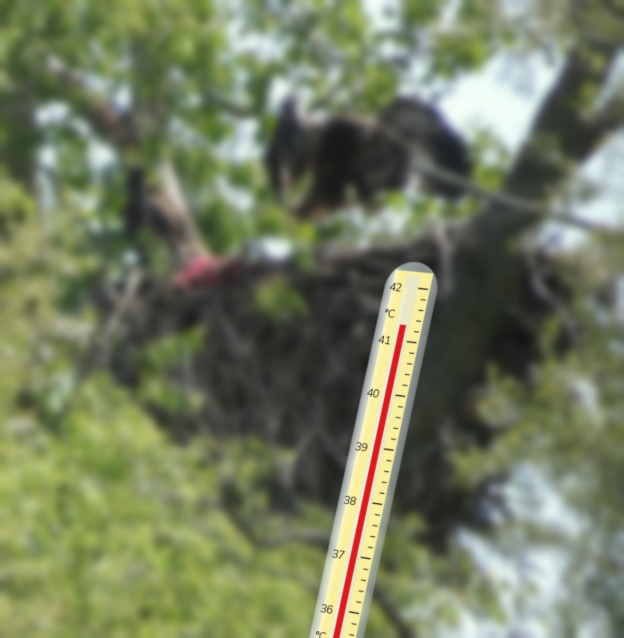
value=41.3 unit=°C
